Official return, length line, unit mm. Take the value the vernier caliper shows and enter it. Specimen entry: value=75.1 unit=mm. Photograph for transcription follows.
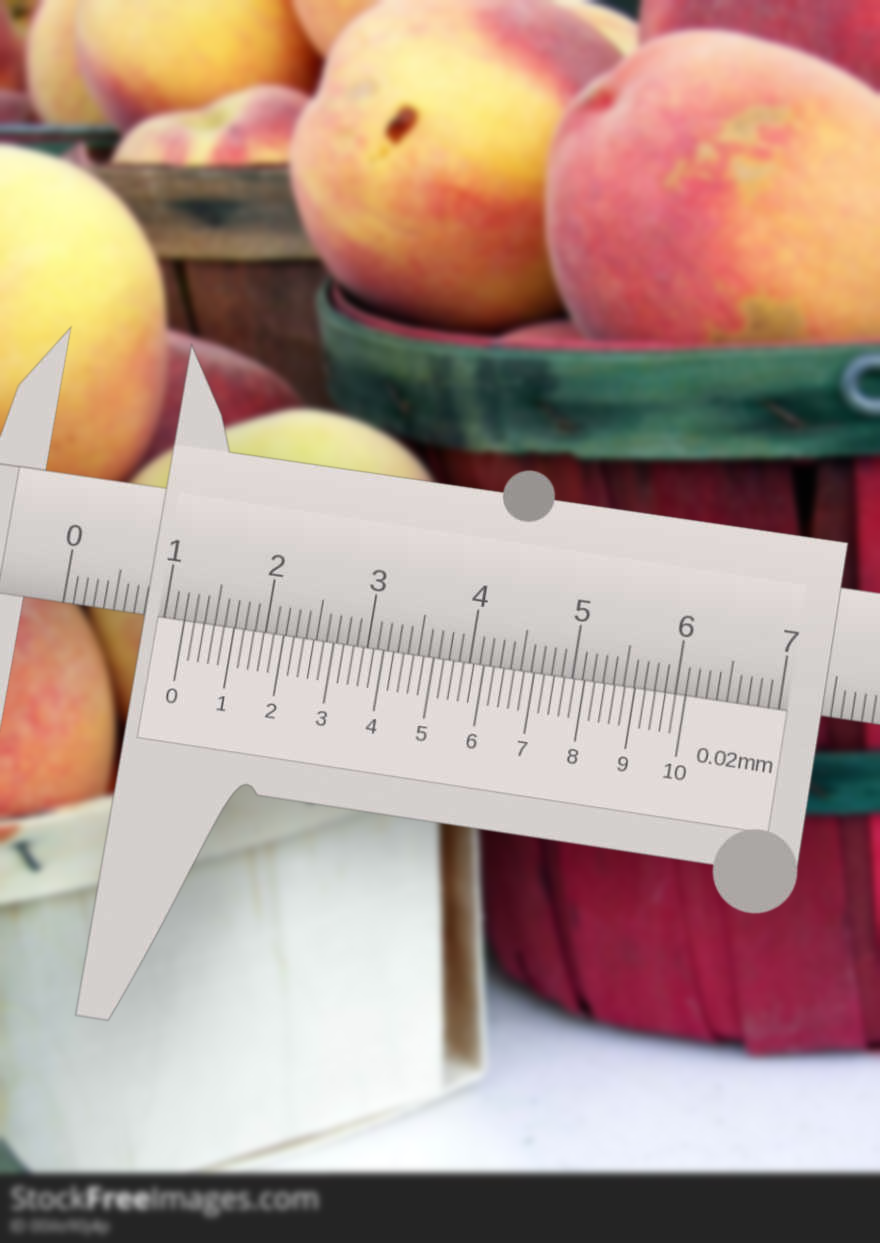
value=12.0 unit=mm
